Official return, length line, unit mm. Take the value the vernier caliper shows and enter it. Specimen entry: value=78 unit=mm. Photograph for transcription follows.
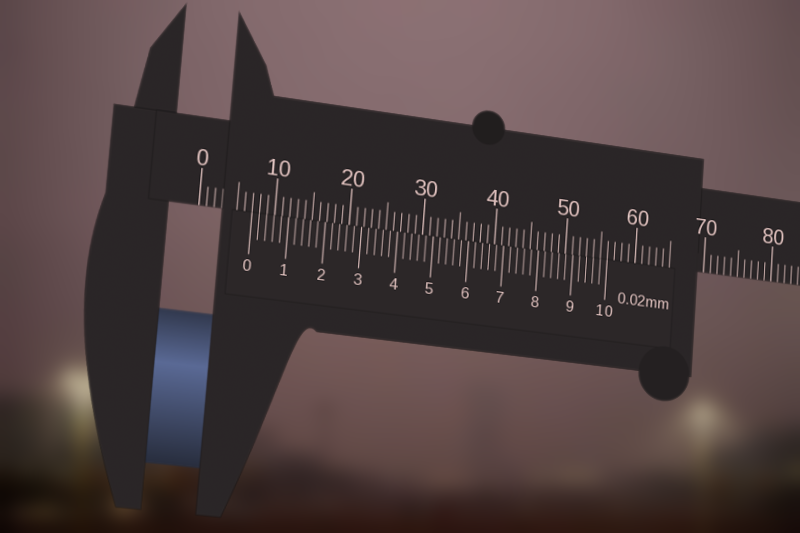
value=7.0 unit=mm
